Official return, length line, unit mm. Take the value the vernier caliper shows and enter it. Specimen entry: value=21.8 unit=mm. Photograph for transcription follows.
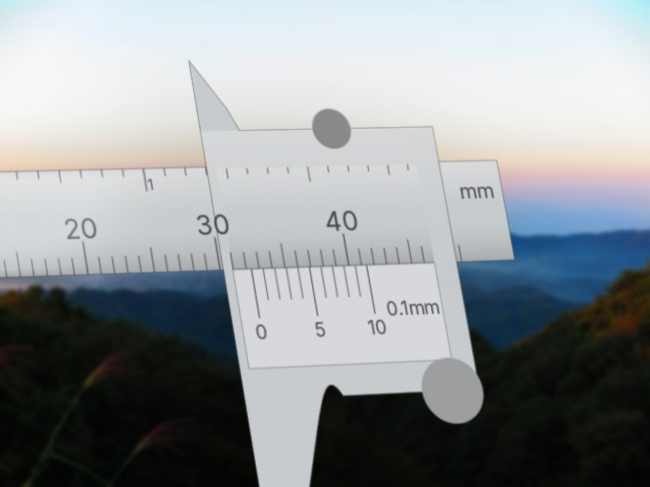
value=32.4 unit=mm
